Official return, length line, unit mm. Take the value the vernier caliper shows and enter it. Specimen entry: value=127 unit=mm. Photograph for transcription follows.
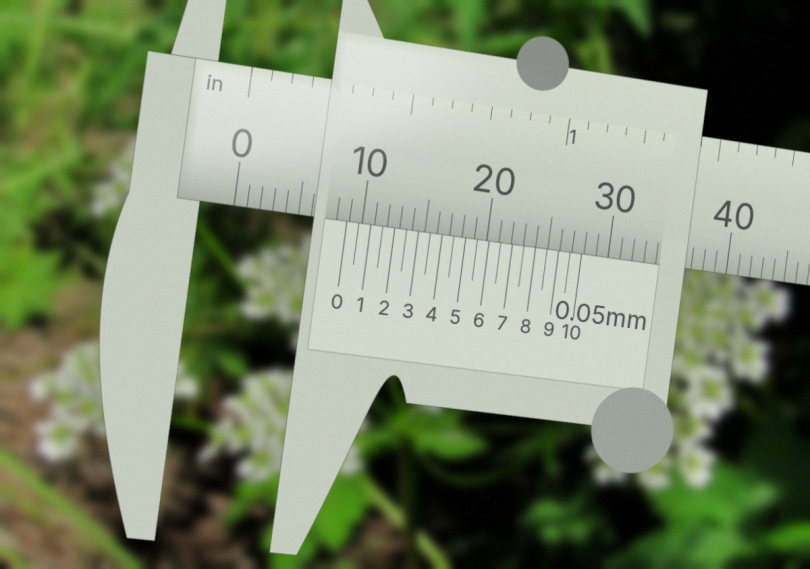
value=8.8 unit=mm
